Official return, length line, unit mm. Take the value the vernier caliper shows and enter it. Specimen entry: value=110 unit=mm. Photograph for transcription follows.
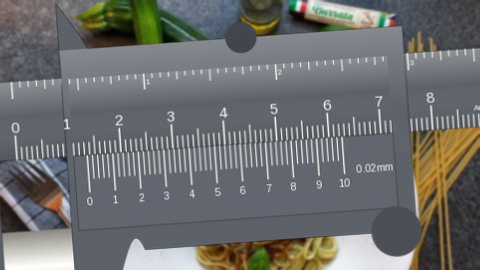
value=13.5 unit=mm
